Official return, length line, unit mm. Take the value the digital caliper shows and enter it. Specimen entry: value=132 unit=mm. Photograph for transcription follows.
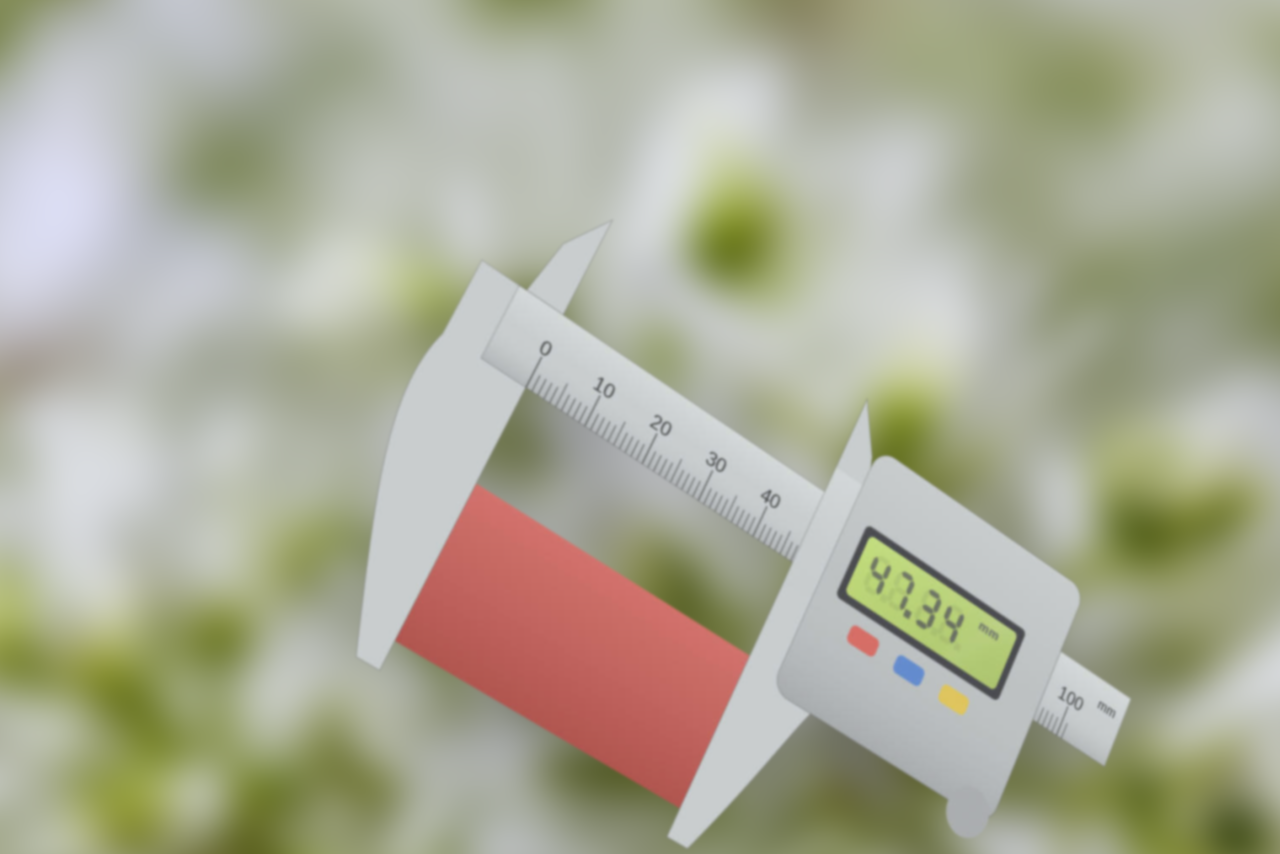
value=47.34 unit=mm
